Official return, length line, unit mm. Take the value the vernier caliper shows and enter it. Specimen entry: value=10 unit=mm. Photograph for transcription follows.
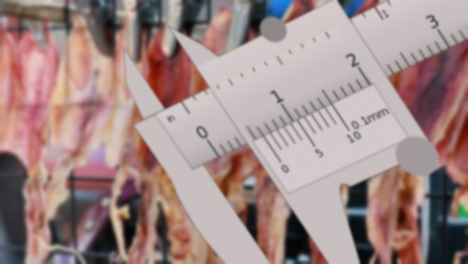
value=6.0 unit=mm
